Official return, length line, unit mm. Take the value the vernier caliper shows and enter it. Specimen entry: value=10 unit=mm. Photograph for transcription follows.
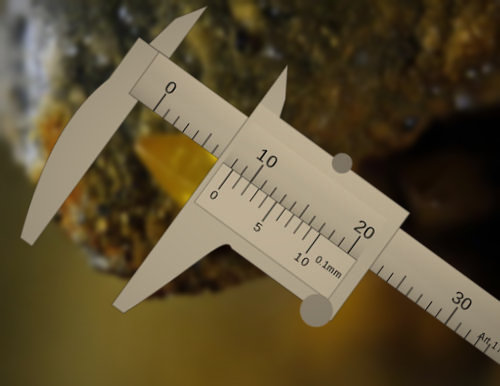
value=8.2 unit=mm
